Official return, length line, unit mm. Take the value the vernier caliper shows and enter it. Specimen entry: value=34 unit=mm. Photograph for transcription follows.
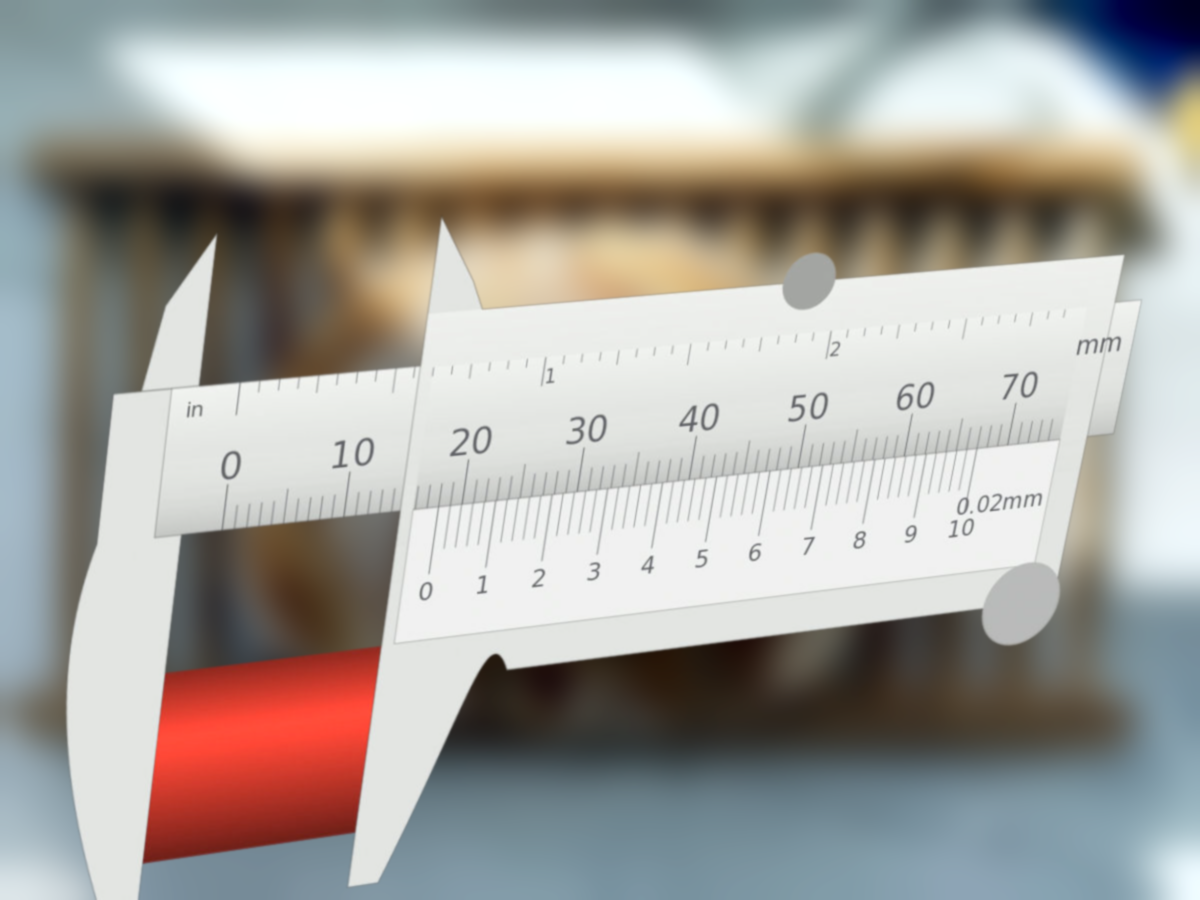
value=18.0 unit=mm
